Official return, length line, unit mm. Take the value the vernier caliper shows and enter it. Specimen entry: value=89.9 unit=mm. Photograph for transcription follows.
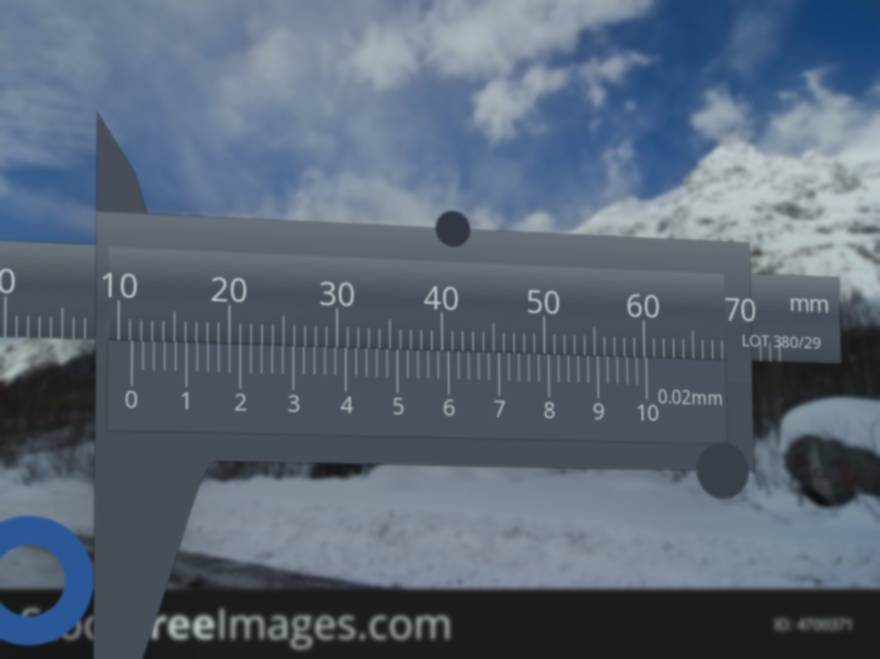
value=11.2 unit=mm
